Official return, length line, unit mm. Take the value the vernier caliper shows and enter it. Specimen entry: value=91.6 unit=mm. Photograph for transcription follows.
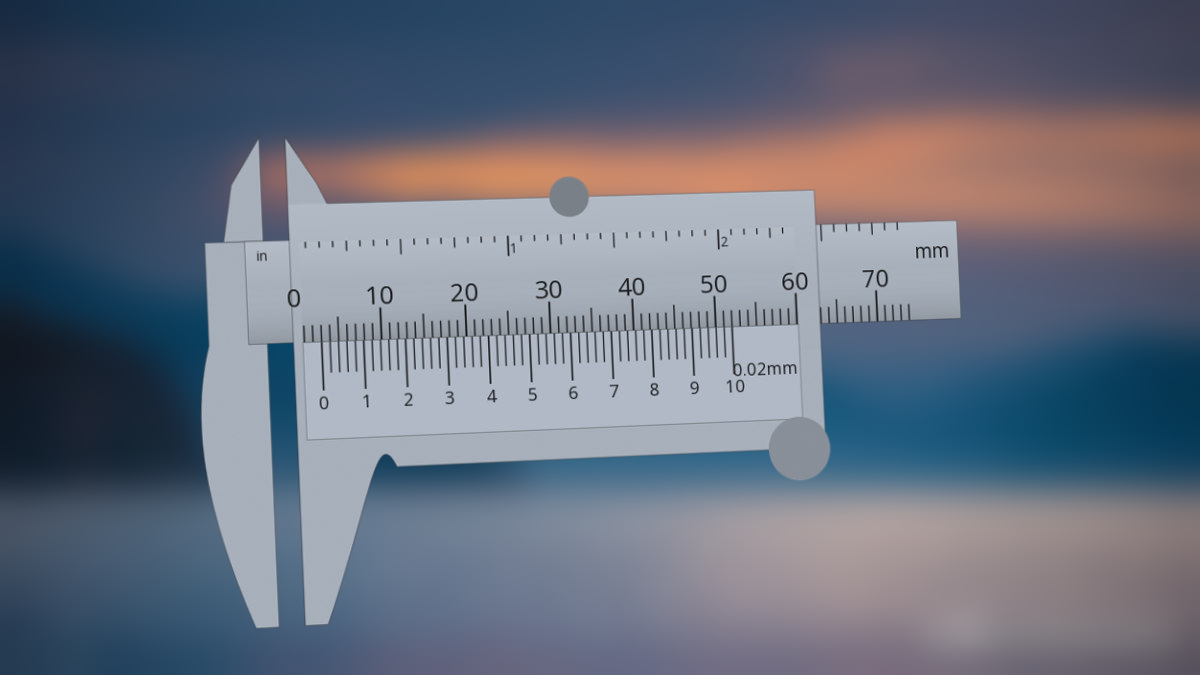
value=3.0 unit=mm
